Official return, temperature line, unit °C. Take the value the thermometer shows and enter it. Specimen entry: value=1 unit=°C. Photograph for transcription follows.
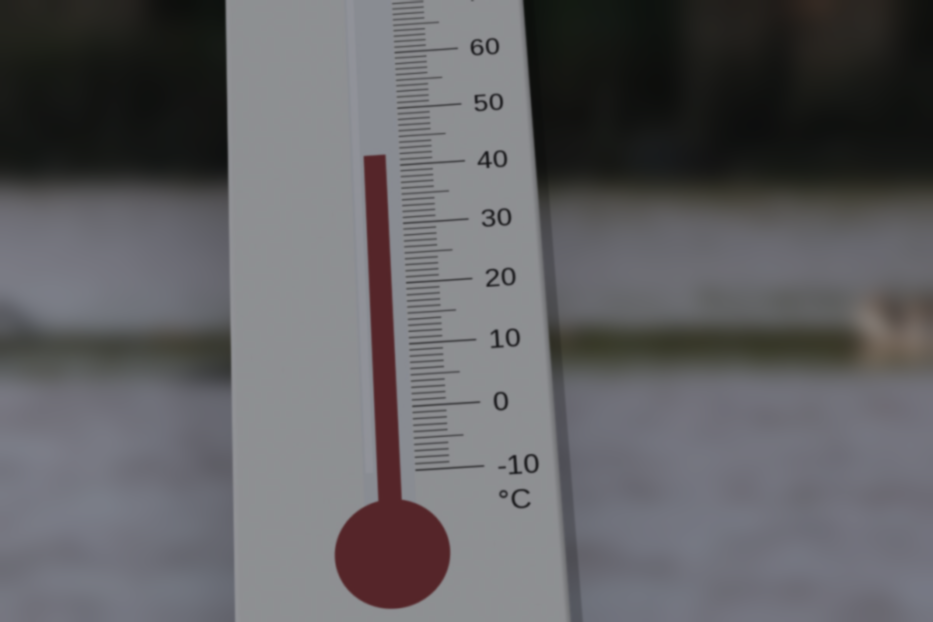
value=42 unit=°C
